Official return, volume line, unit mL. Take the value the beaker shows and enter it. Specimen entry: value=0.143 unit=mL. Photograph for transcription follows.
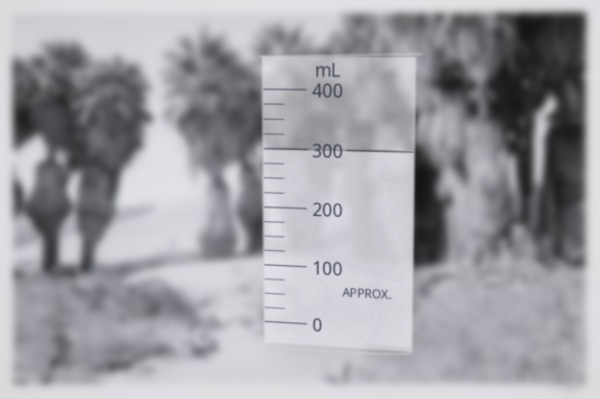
value=300 unit=mL
